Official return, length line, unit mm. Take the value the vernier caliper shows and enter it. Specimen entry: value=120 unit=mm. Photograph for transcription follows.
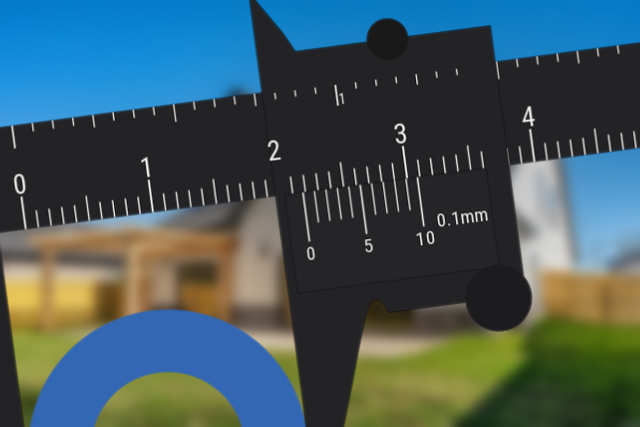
value=21.8 unit=mm
